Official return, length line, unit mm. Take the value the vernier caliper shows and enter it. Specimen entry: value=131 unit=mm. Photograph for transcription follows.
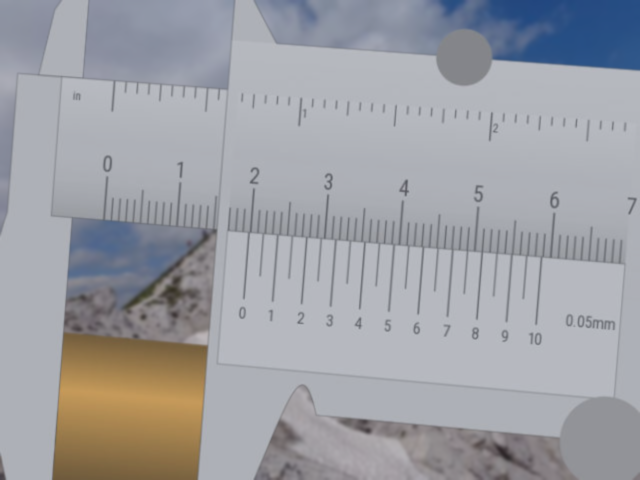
value=19.8 unit=mm
